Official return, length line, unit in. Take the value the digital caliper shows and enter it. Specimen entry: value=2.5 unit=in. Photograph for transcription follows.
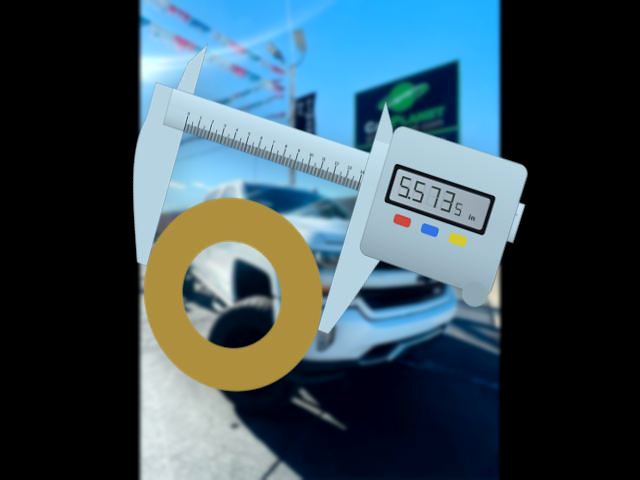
value=5.5735 unit=in
